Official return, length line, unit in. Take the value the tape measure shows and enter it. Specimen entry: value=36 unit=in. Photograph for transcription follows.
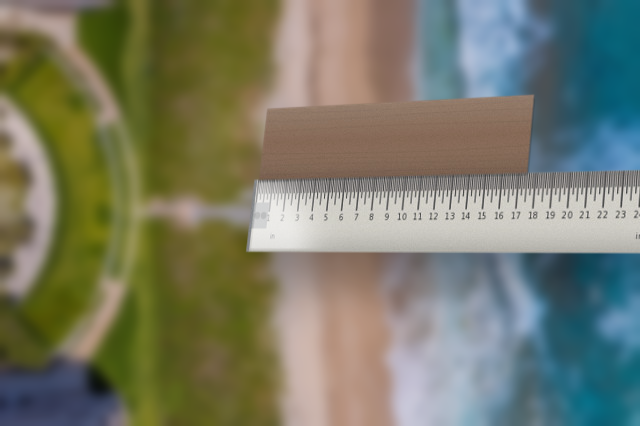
value=17.5 unit=in
